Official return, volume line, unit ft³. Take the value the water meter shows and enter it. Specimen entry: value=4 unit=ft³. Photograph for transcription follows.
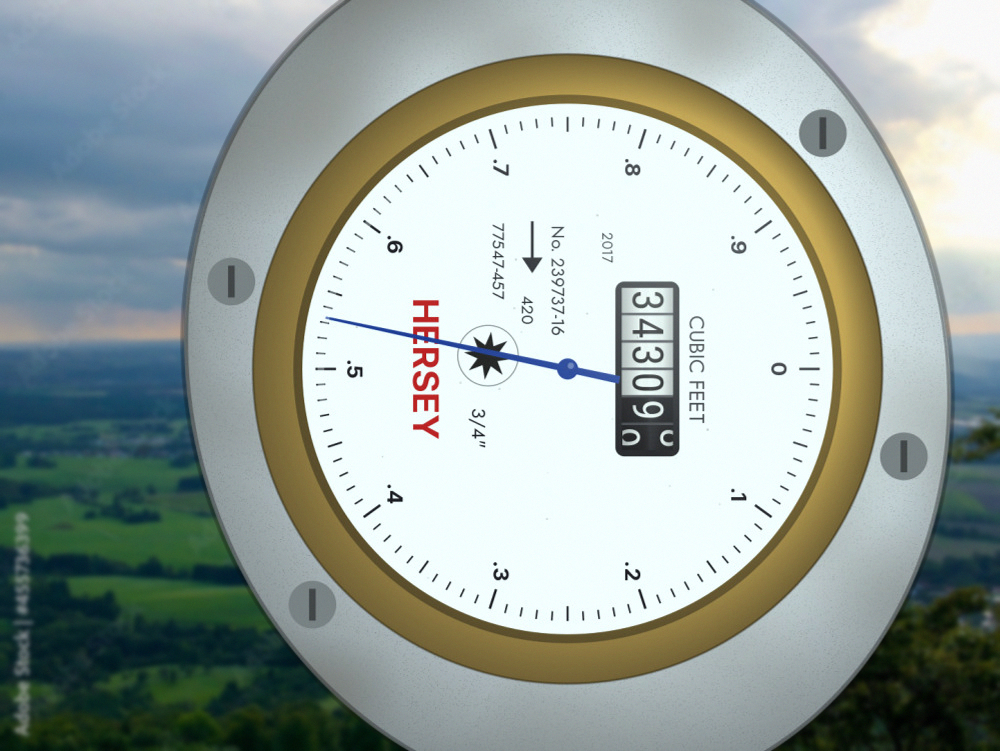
value=343098.53 unit=ft³
